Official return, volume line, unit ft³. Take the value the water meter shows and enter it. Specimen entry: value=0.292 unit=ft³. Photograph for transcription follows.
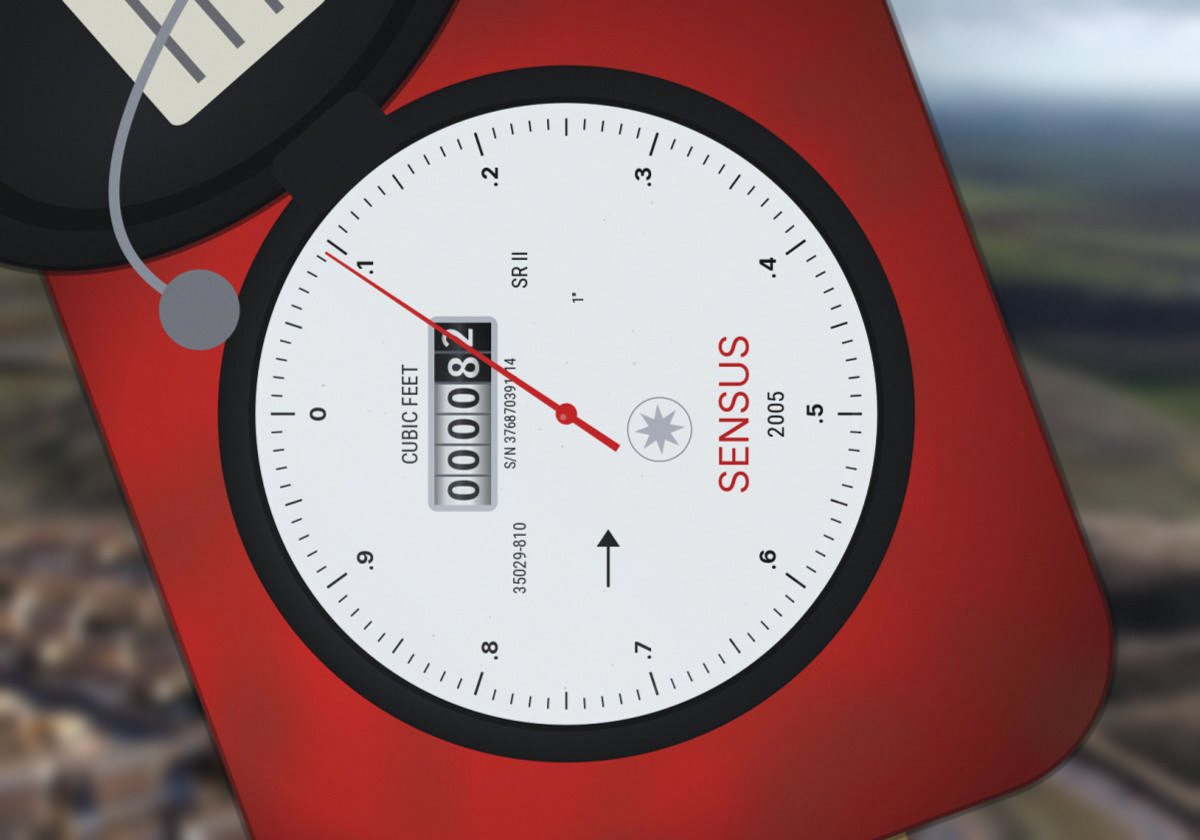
value=82.09 unit=ft³
